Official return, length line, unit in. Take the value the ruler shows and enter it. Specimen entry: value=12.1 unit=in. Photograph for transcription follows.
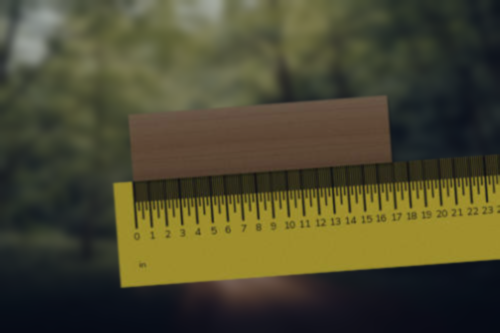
value=17 unit=in
